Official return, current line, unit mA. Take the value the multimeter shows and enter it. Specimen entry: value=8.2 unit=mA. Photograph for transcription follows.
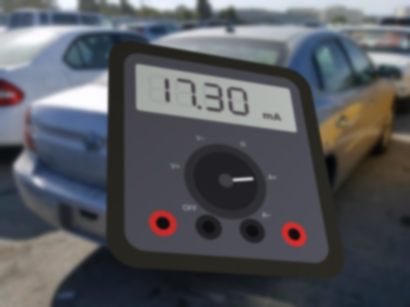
value=17.30 unit=mA
